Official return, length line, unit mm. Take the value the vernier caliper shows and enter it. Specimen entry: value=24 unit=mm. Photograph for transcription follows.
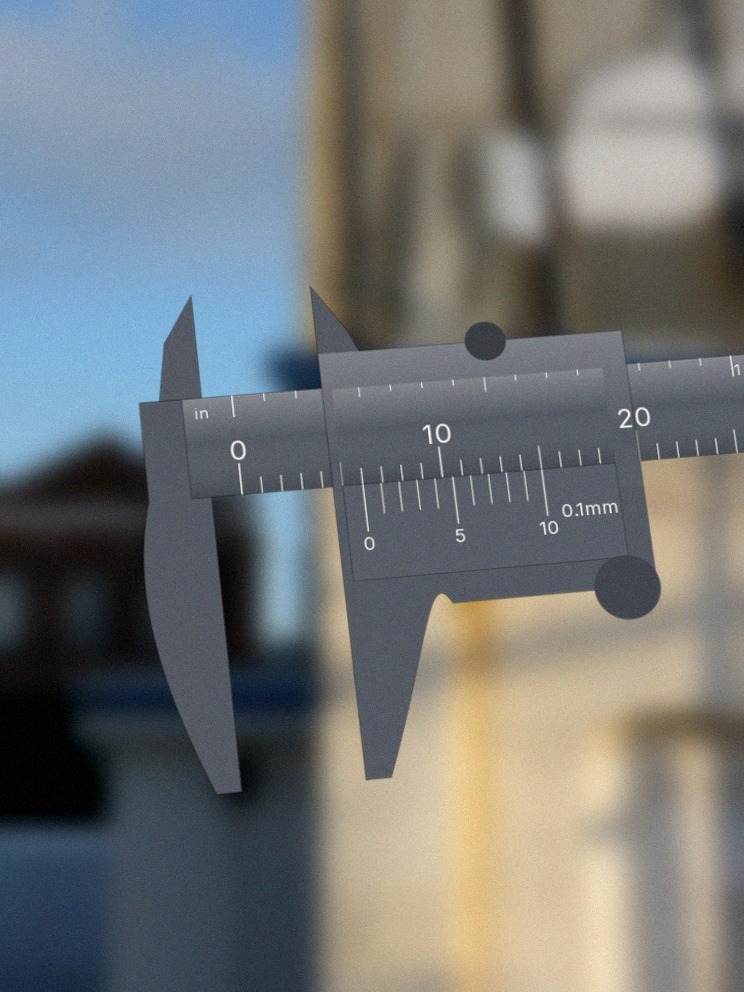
value=6.0 unit=mm
